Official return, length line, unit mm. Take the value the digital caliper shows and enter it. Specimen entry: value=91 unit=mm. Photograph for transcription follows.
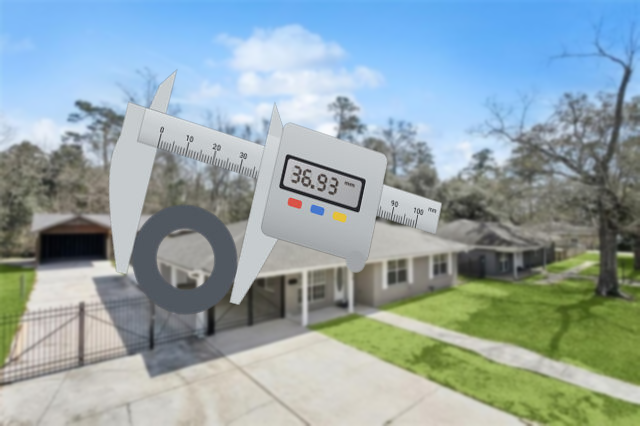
value=36.93 unit=mm
